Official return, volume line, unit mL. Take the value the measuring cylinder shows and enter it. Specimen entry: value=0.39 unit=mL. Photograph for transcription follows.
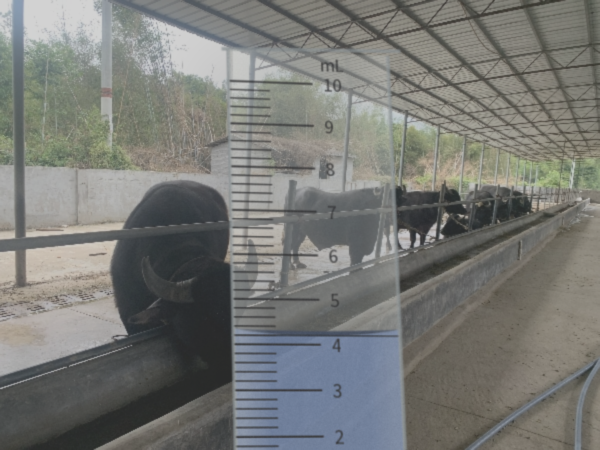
value=4.2 unit=mL
